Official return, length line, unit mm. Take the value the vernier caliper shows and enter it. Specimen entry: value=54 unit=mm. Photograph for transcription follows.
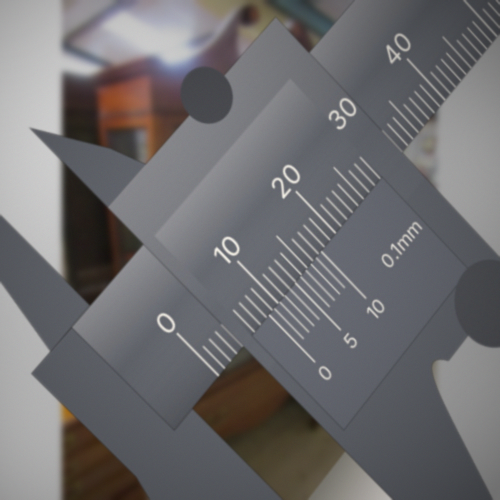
value=8.4 unit=mm
